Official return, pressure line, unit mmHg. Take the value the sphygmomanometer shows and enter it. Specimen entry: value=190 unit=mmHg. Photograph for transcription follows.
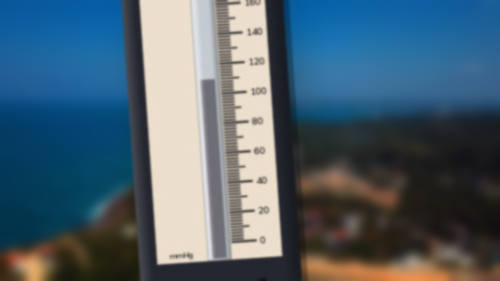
value=110 unit=mmHg
